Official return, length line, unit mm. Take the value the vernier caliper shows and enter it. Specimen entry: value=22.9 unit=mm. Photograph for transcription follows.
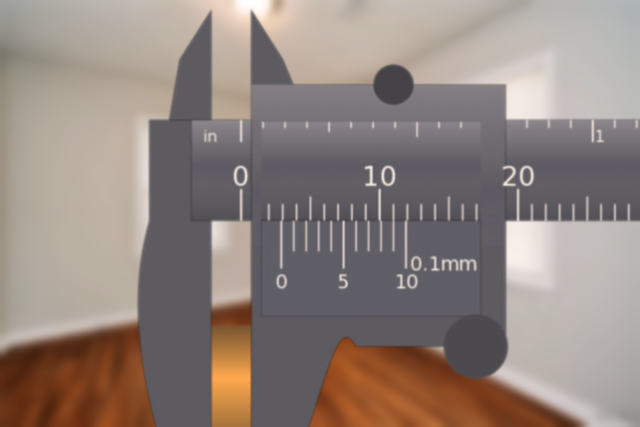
value=2.9 unit=mm
